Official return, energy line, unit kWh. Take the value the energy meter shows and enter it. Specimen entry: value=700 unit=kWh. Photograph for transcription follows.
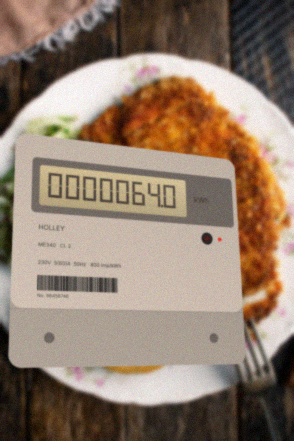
value=64.0 unit=kWh
